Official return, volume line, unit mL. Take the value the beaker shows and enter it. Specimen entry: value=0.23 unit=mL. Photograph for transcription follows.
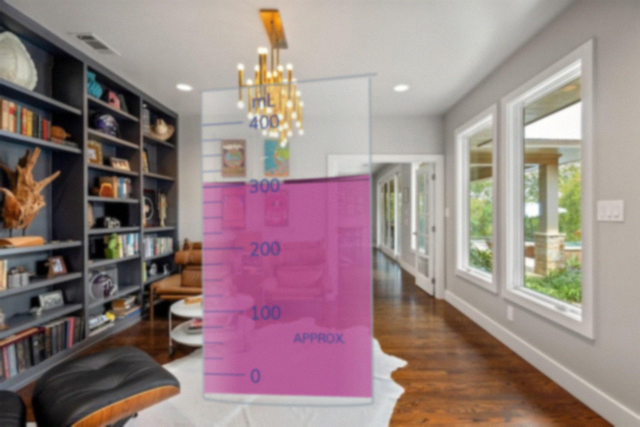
value=300 unit=mL
